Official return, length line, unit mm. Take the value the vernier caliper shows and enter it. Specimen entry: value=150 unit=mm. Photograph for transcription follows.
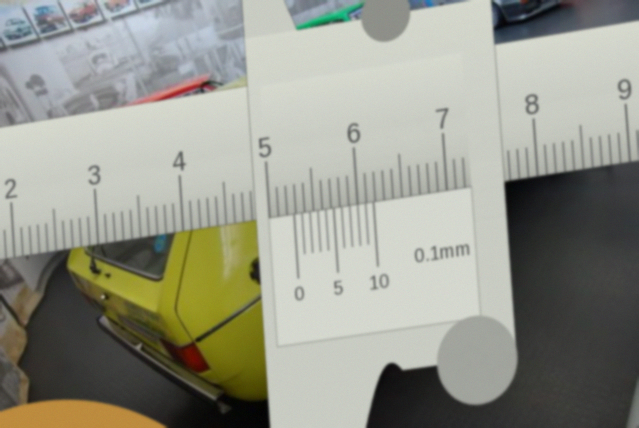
value=52.8 unit=mm
